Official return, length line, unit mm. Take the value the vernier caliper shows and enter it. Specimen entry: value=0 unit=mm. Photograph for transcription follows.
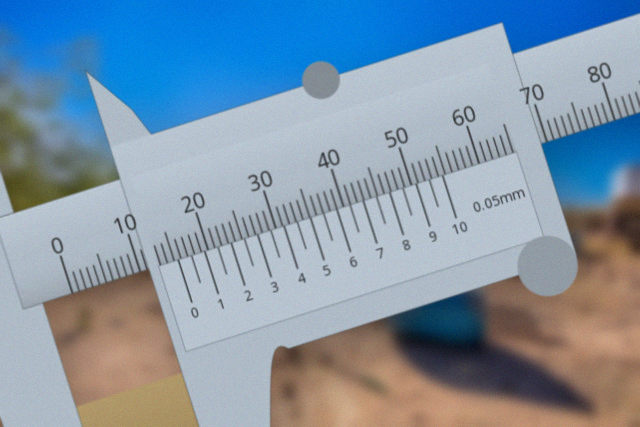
value=15.6 unit=mm
